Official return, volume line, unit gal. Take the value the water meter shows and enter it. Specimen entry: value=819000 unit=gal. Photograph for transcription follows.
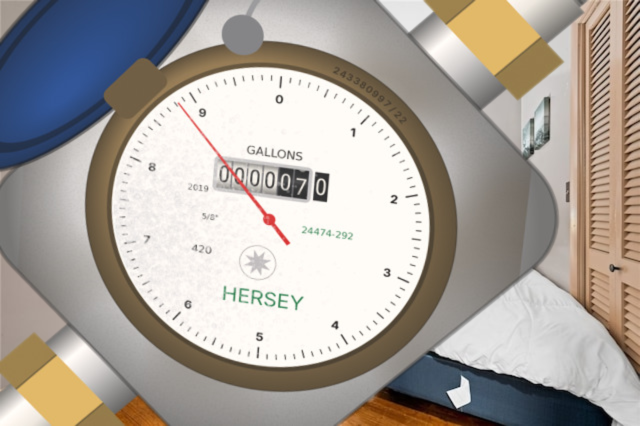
value=68.8 unit=gal
